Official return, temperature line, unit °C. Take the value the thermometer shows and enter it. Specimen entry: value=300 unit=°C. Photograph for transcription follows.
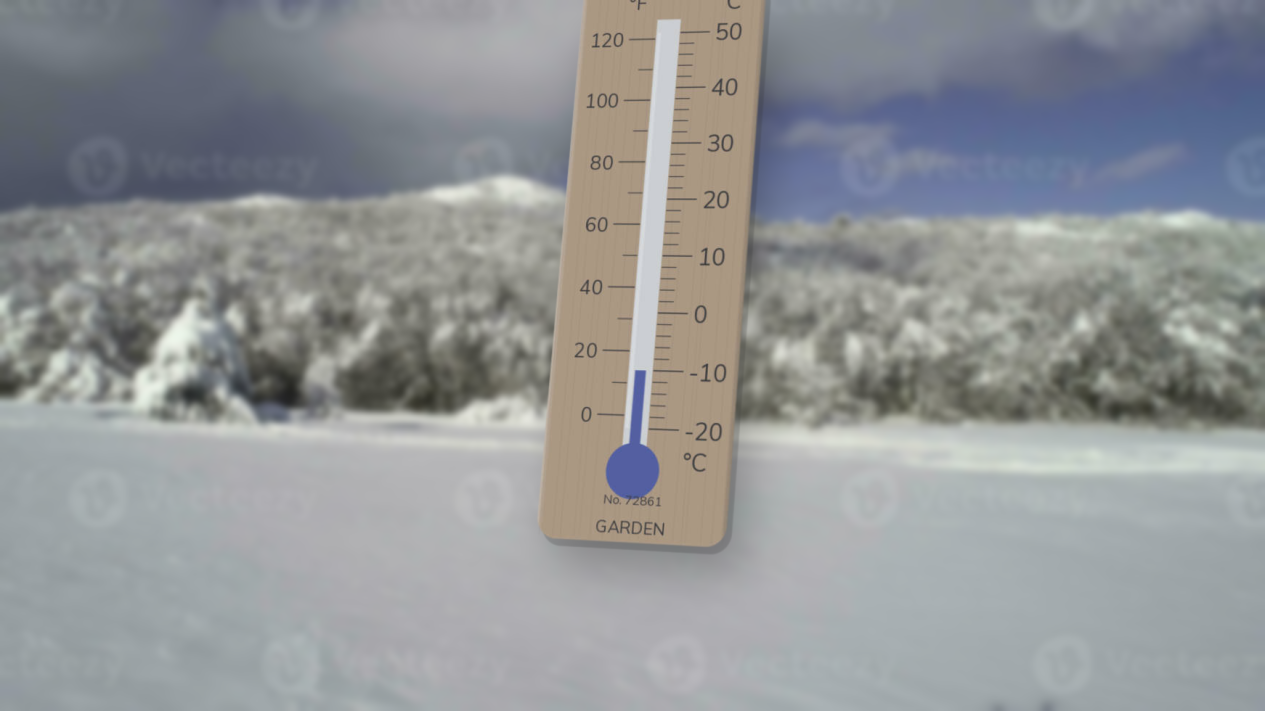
value=-10 unit=°C
